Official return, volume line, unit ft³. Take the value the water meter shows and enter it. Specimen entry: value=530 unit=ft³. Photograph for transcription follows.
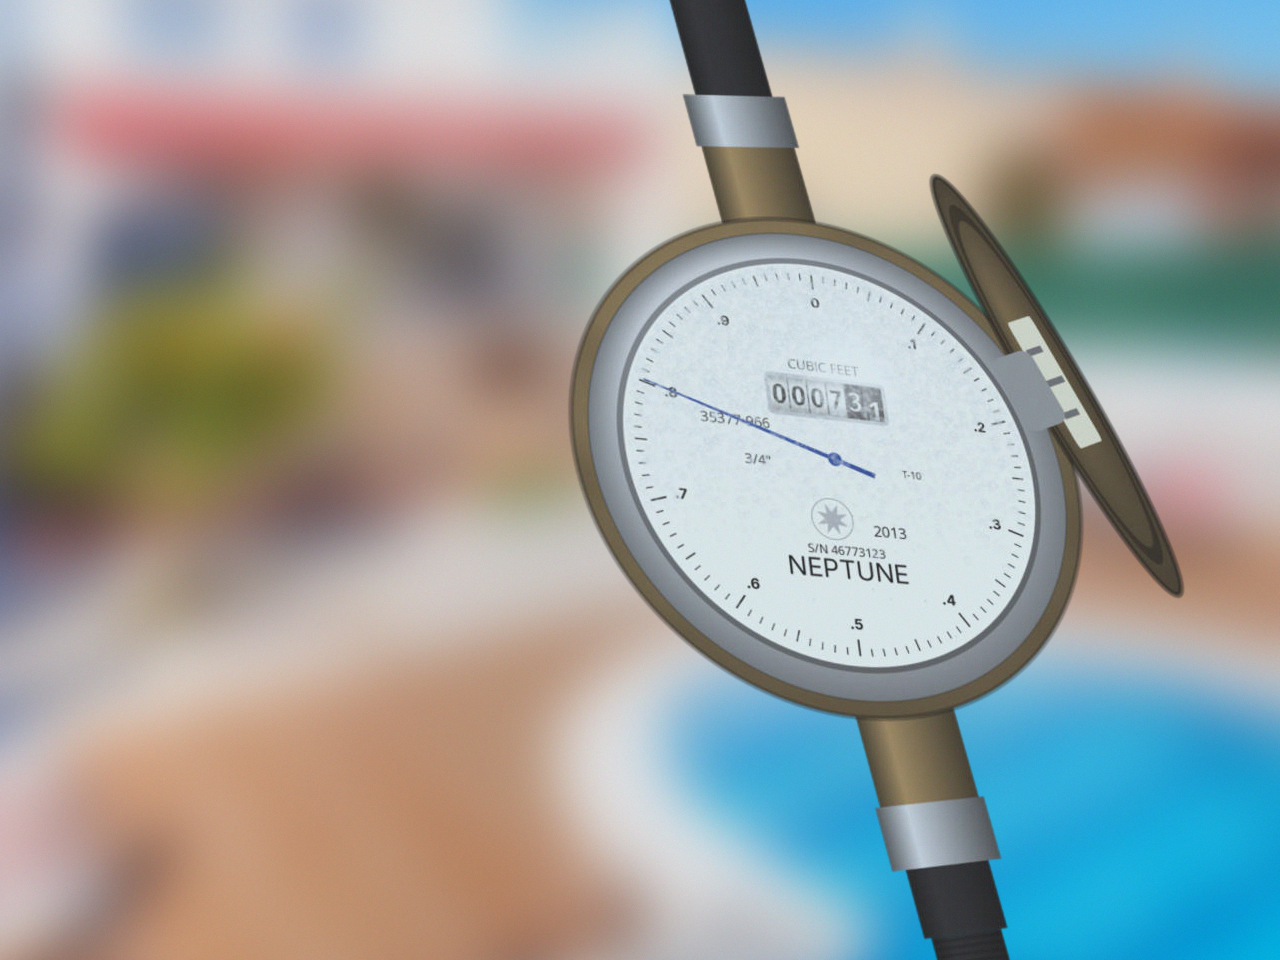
value=730.80 unit=ft³
